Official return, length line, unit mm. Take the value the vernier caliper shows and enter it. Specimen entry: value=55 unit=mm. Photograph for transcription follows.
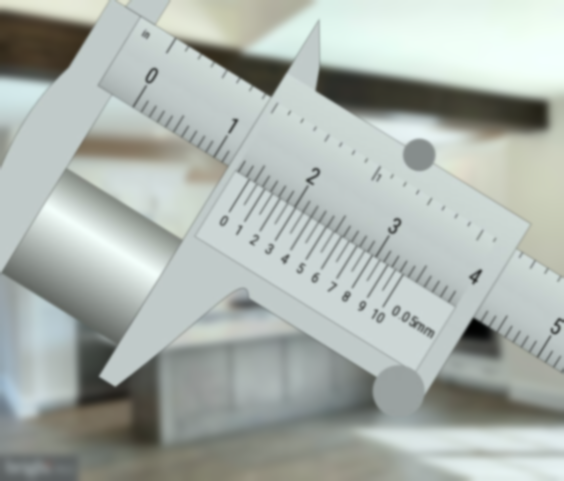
value=14.4 unit=mm
